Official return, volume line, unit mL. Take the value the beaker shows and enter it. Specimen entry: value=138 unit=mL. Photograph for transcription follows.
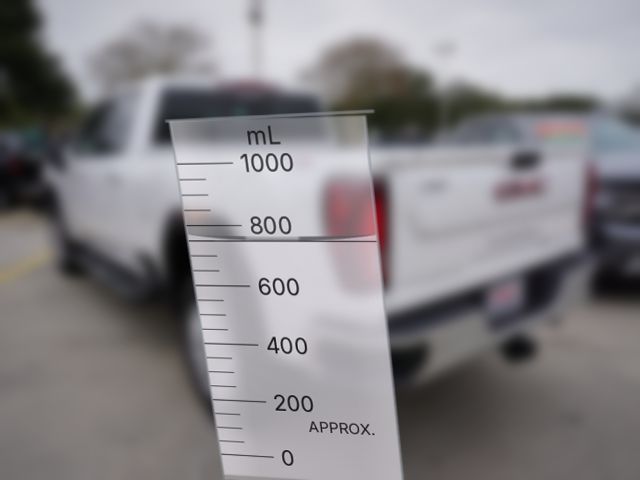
value=750 unit=mL
